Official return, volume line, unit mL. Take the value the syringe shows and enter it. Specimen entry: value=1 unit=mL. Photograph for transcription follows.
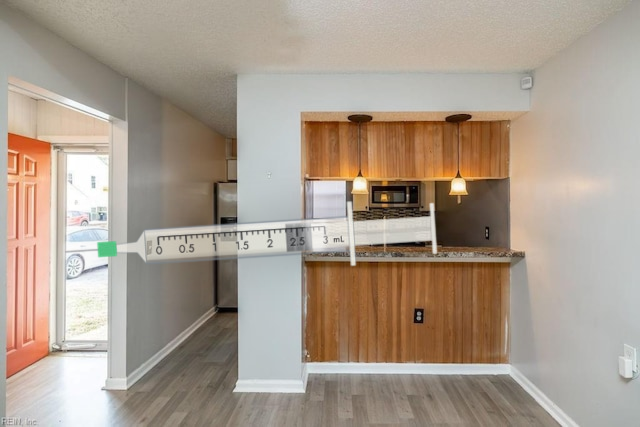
value=2.3 unit=mL
